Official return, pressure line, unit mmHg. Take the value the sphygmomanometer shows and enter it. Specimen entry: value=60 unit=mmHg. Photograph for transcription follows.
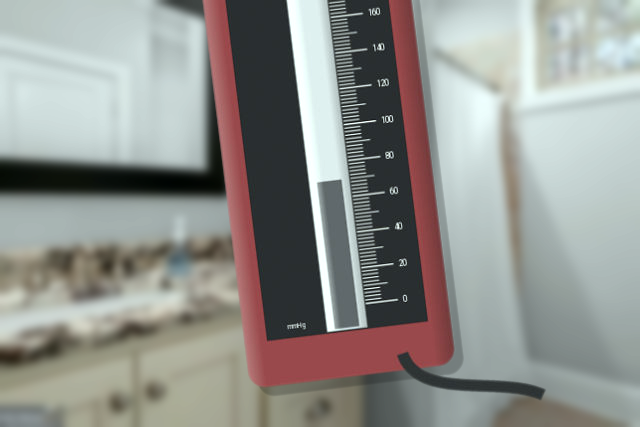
value=70 unit=mmHg
